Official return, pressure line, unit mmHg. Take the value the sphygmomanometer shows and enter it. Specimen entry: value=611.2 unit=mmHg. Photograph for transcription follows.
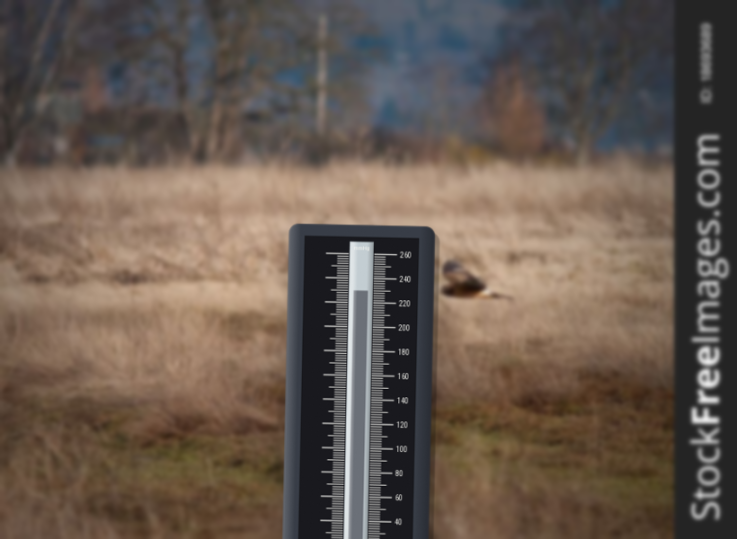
value=230 unit=mmHg
